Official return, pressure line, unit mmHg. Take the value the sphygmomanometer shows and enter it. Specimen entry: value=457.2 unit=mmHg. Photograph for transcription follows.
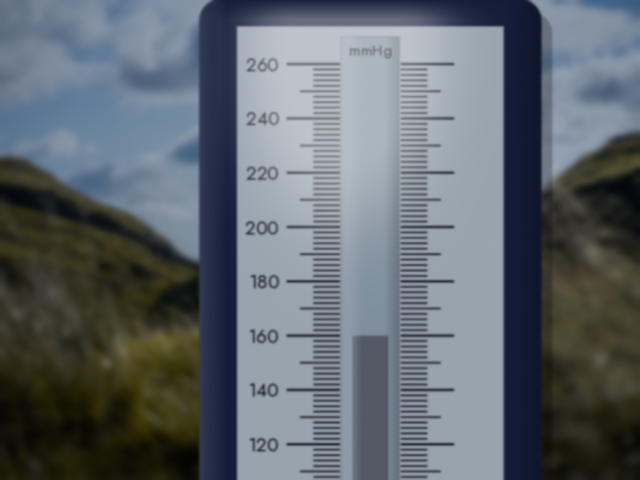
value=160 unit=mmHg
